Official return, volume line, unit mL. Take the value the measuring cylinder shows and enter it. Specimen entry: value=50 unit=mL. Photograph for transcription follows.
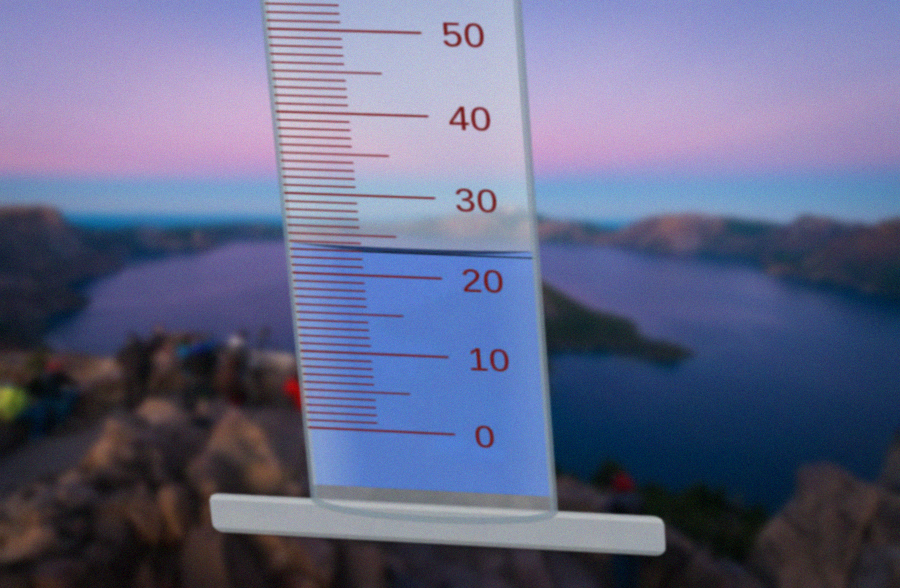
value=23 unit=mL
